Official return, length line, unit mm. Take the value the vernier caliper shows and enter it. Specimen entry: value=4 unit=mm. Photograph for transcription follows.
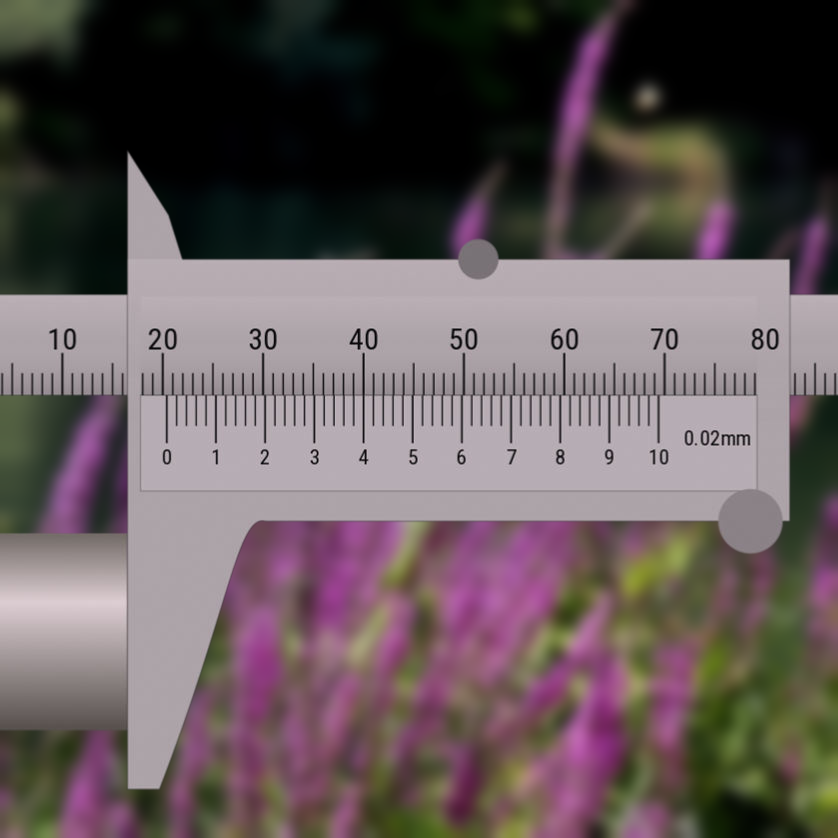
value=20.4 unit=mm
